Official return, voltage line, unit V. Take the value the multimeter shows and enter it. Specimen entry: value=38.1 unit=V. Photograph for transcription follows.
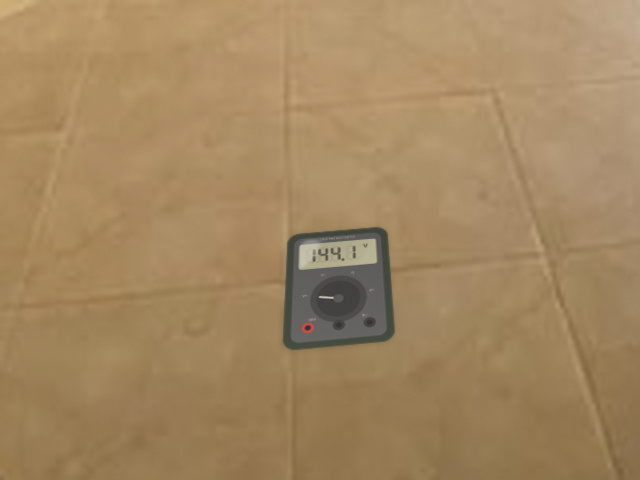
value=144.1 unit=V
